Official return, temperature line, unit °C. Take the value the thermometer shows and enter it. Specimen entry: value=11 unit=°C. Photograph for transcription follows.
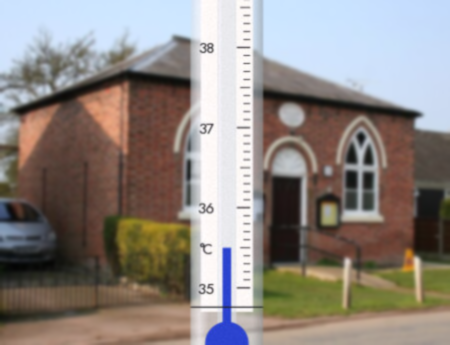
value=35.5 unit=°C
